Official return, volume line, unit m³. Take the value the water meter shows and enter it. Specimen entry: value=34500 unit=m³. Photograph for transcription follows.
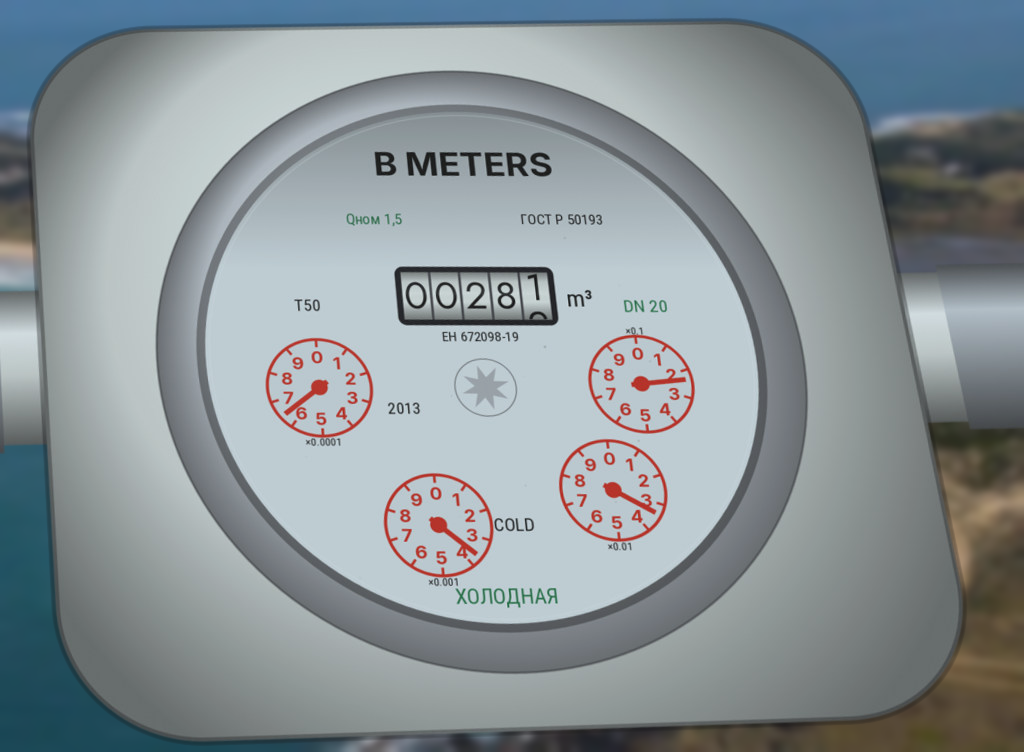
value=281.2336 unit=m³
